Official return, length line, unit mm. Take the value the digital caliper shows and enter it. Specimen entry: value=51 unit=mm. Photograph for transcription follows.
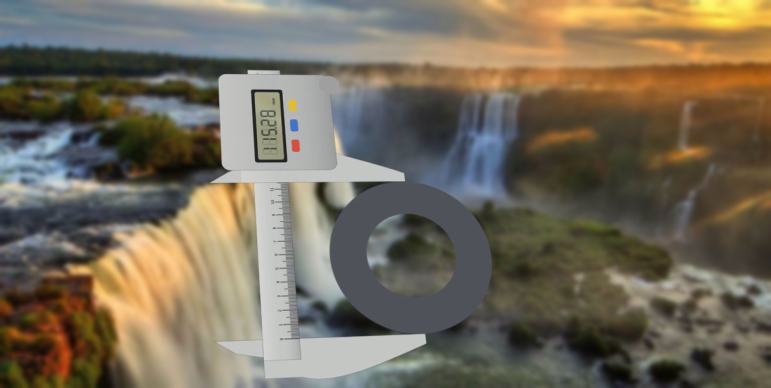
value=115.28 unit=mm
